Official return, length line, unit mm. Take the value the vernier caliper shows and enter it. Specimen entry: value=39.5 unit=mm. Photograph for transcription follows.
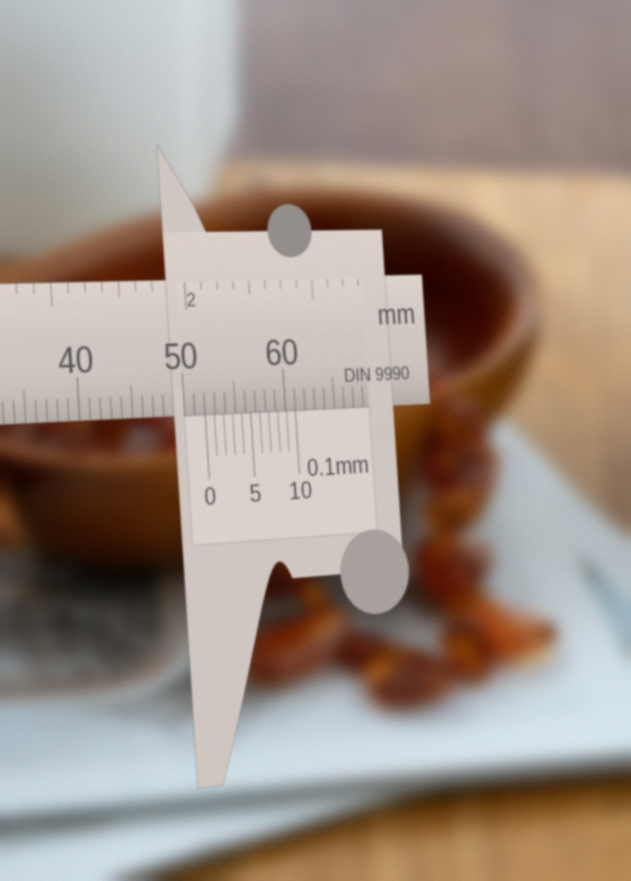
value=52.0 unit=mm
